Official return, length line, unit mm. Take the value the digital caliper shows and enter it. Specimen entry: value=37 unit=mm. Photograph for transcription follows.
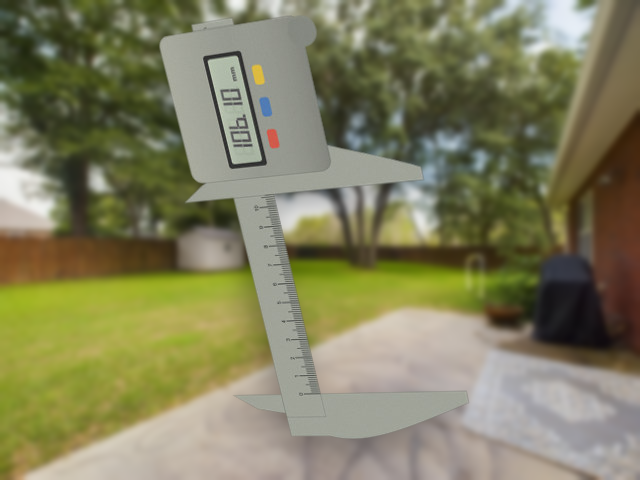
value=106.10 unit=mm
